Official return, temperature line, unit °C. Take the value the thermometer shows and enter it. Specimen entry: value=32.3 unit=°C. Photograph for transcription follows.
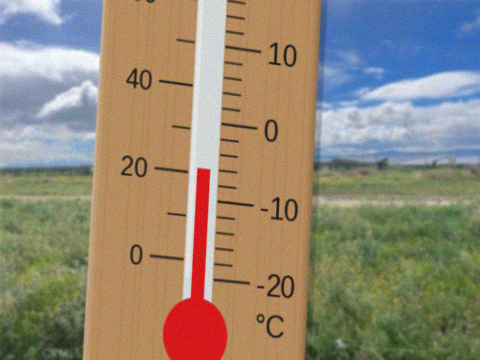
value=-6 unit=°C
